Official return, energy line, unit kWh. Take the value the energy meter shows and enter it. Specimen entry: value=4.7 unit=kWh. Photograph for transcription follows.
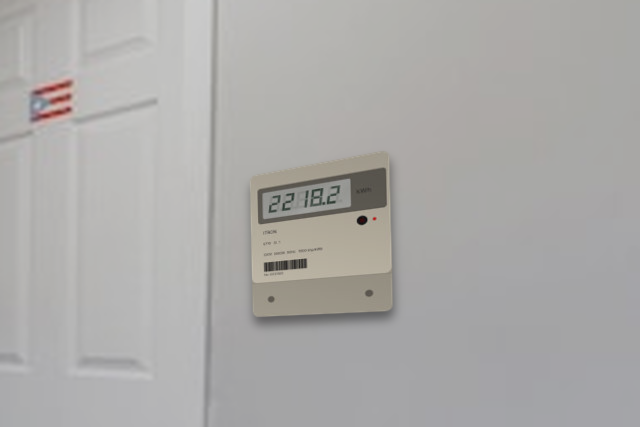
value=2218.2 unit=kWh
